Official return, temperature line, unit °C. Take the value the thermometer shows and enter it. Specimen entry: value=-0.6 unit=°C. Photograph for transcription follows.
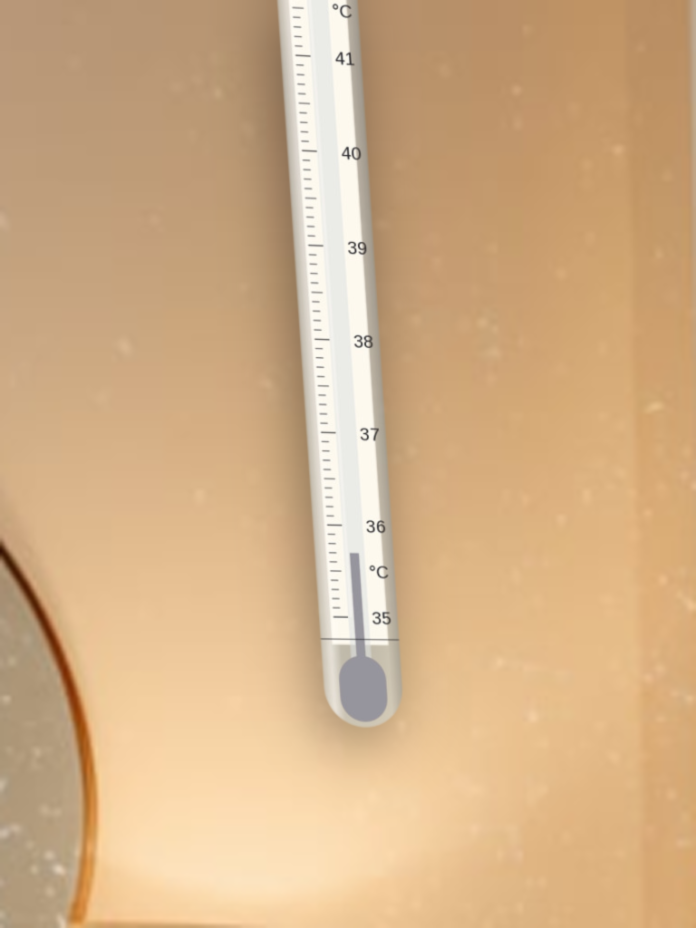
value=35.7 unit=°C
